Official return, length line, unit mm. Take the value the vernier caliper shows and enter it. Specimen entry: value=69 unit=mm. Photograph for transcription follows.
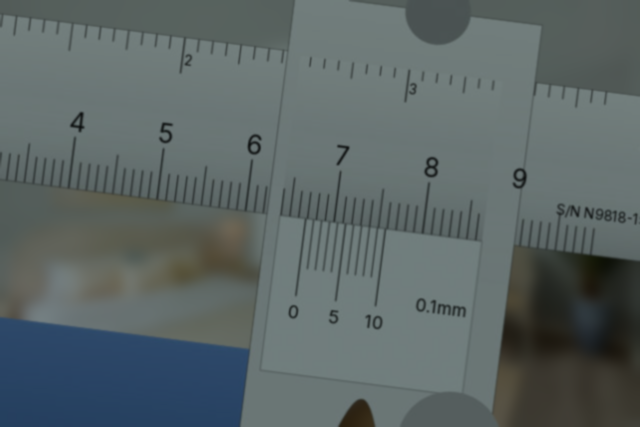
value=66.8 unit=mm
